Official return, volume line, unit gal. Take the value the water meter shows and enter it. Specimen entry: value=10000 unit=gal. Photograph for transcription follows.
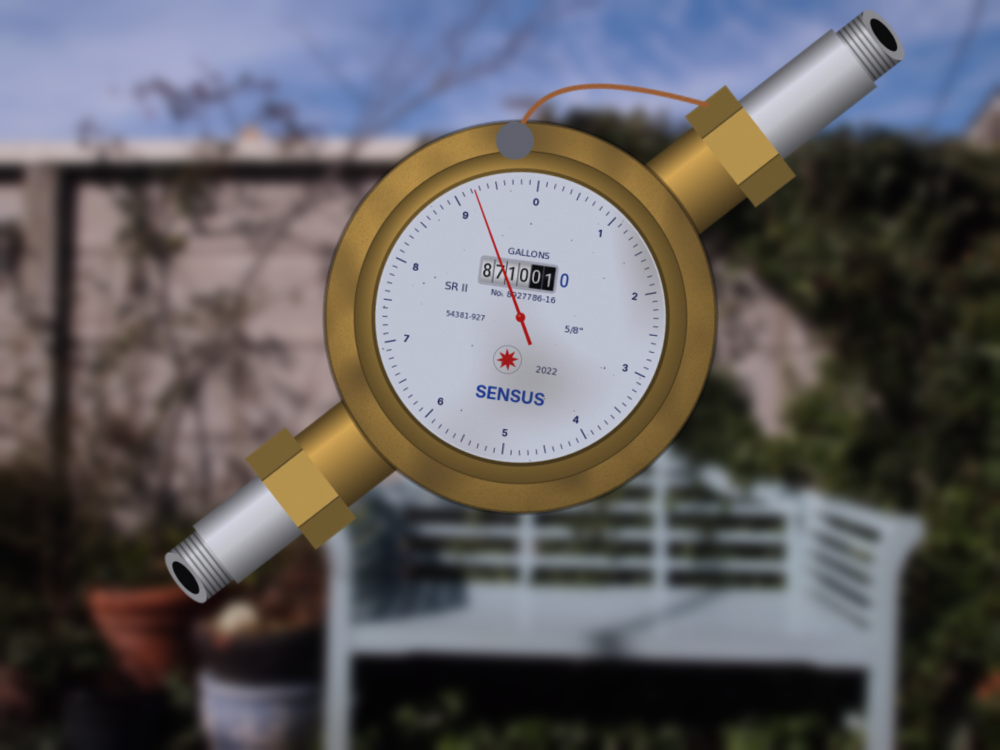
value=8710009.2 unit=gal
